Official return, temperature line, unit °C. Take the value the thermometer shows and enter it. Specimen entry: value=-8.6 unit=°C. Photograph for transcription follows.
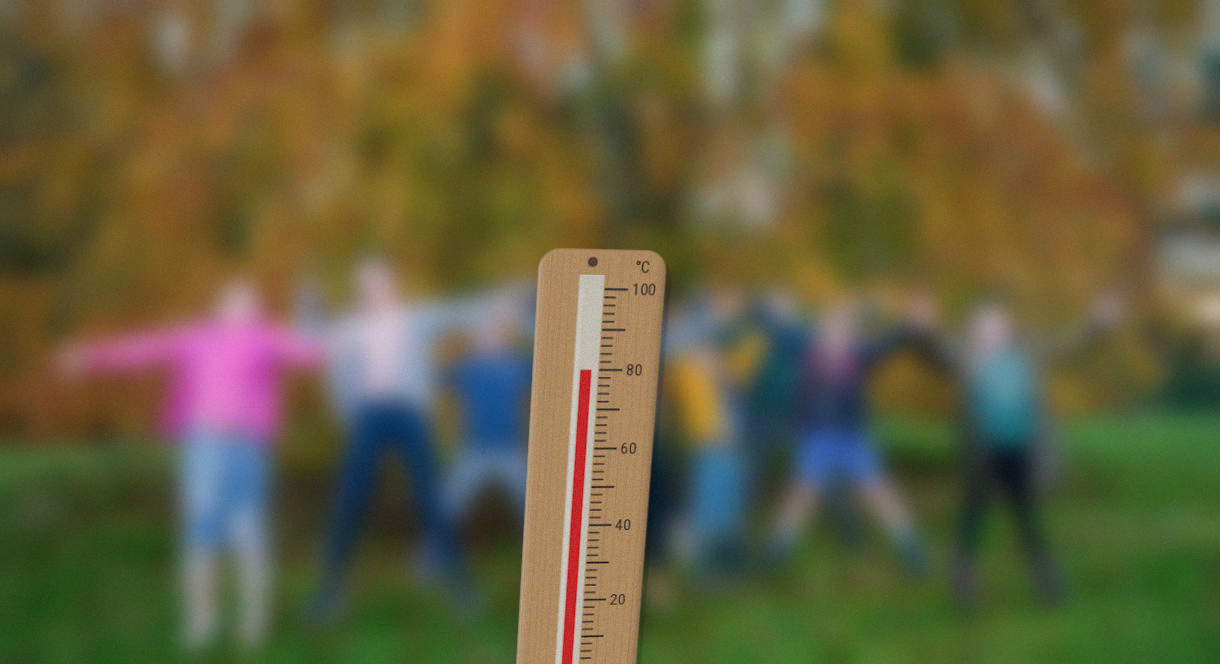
value=80 unit=°C
